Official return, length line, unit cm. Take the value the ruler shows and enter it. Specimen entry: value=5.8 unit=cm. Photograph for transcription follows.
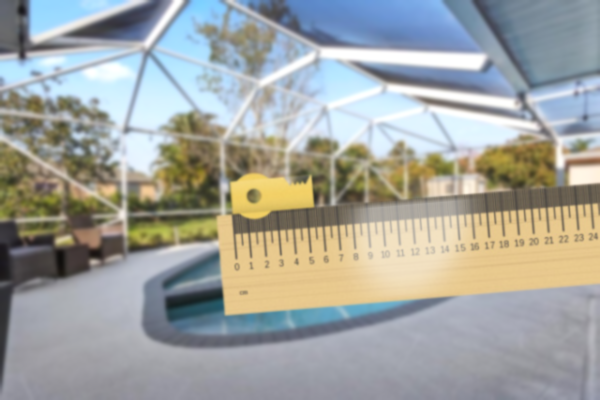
value=5.5 unit=cm
